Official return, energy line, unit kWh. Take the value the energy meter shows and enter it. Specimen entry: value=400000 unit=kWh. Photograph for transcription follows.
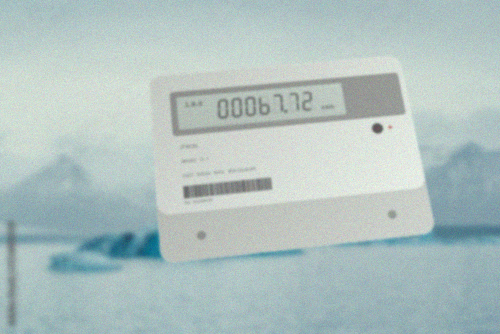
value=67.72 unit=kWh
